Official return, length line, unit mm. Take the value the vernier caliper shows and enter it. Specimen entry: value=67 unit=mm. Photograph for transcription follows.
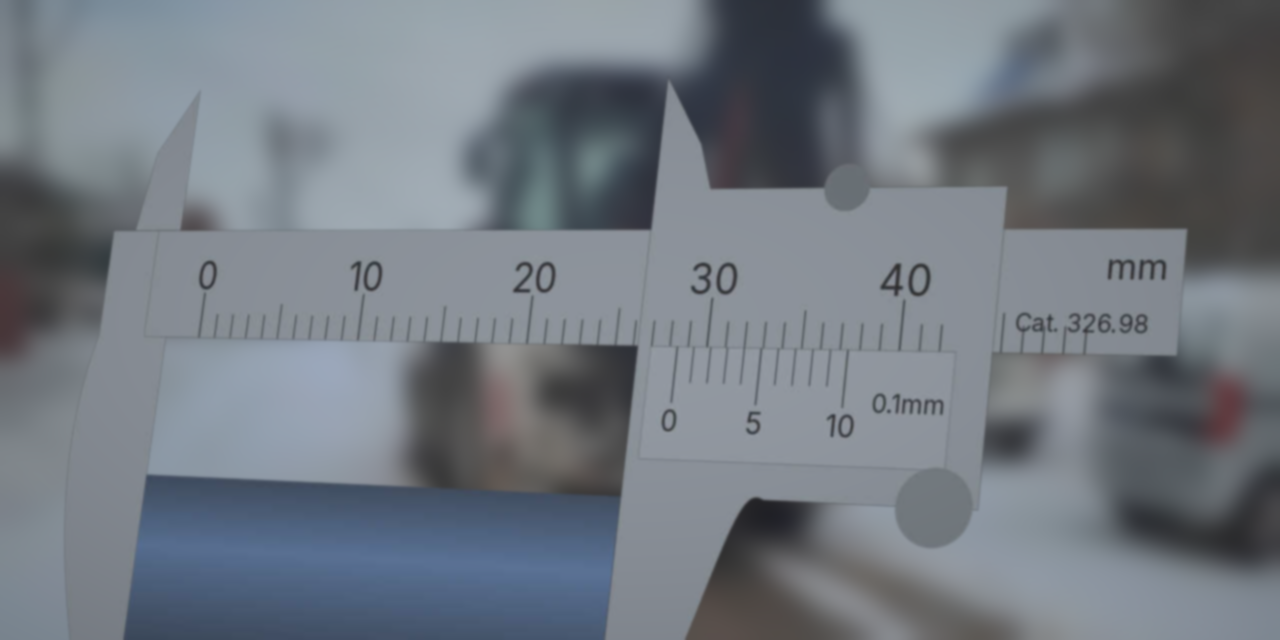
value=28.4 unit=mm
